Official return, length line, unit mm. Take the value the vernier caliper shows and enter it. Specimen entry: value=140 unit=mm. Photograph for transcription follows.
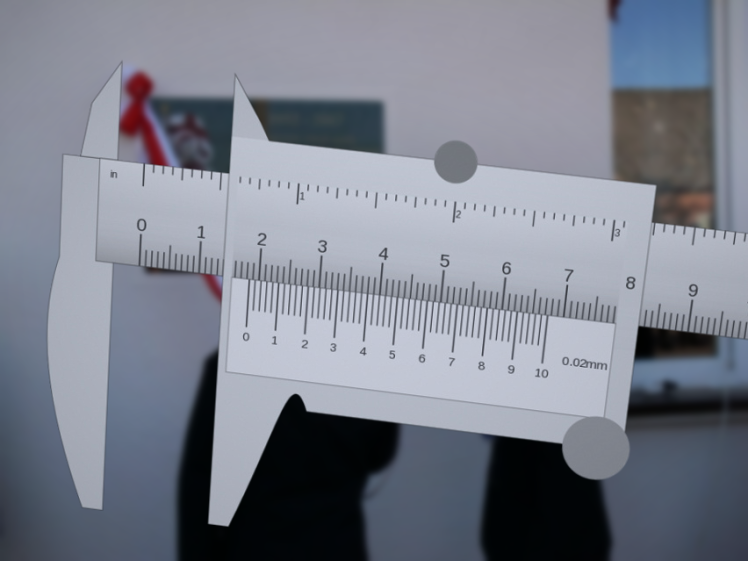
value=18.4 unit=mm
